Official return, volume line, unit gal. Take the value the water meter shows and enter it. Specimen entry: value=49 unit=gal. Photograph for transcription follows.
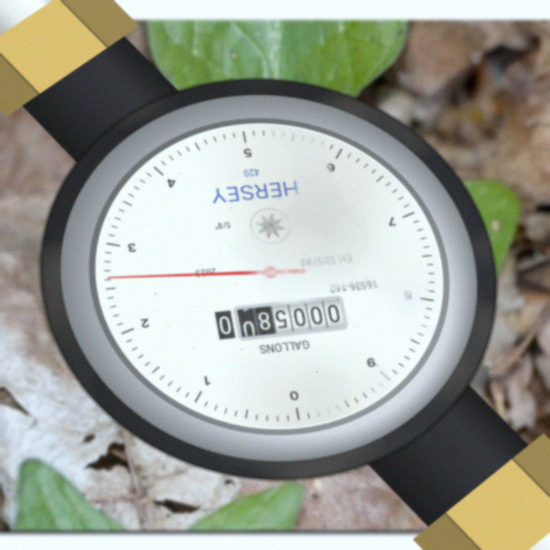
value=5802.6 unit=gal
